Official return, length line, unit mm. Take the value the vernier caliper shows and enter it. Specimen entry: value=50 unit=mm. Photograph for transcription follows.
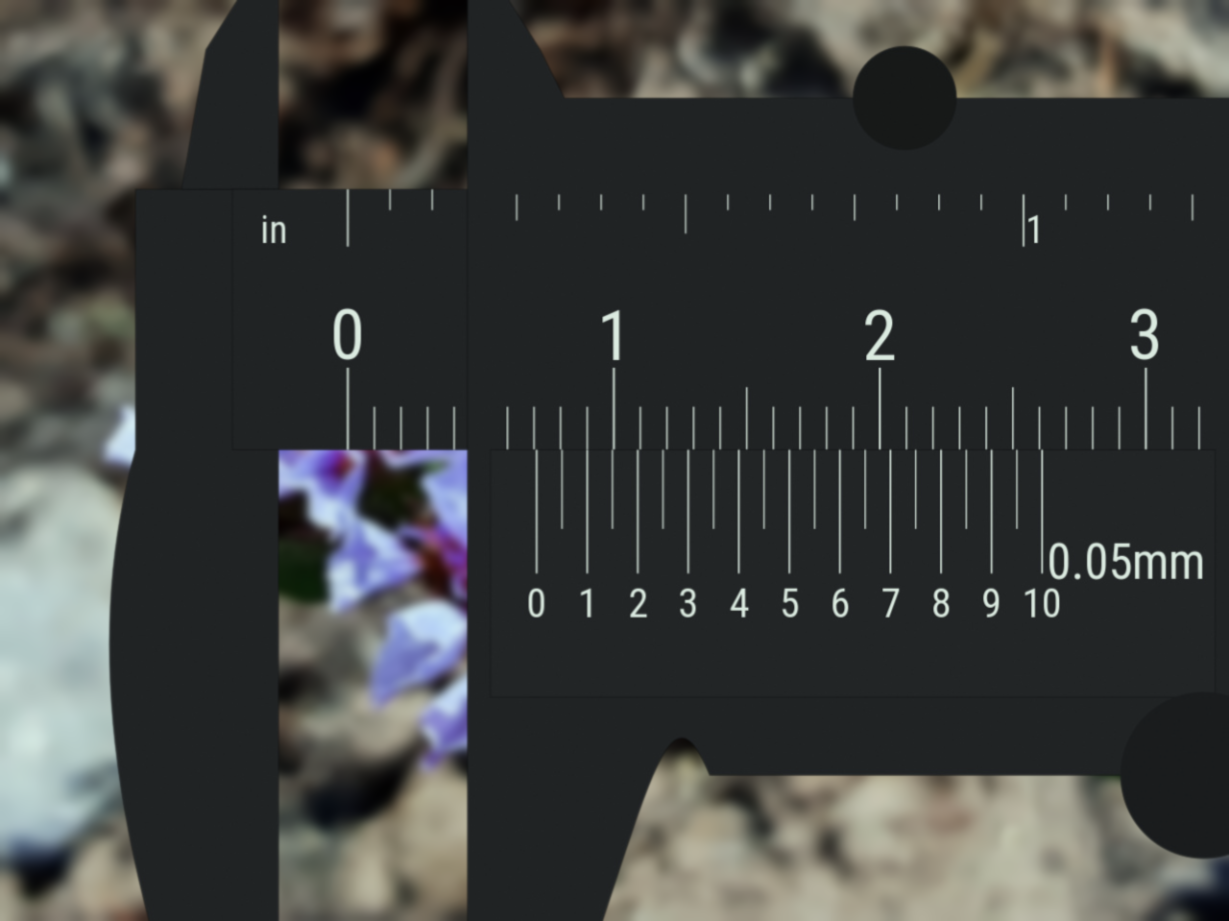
value=7.10 unit=mm
